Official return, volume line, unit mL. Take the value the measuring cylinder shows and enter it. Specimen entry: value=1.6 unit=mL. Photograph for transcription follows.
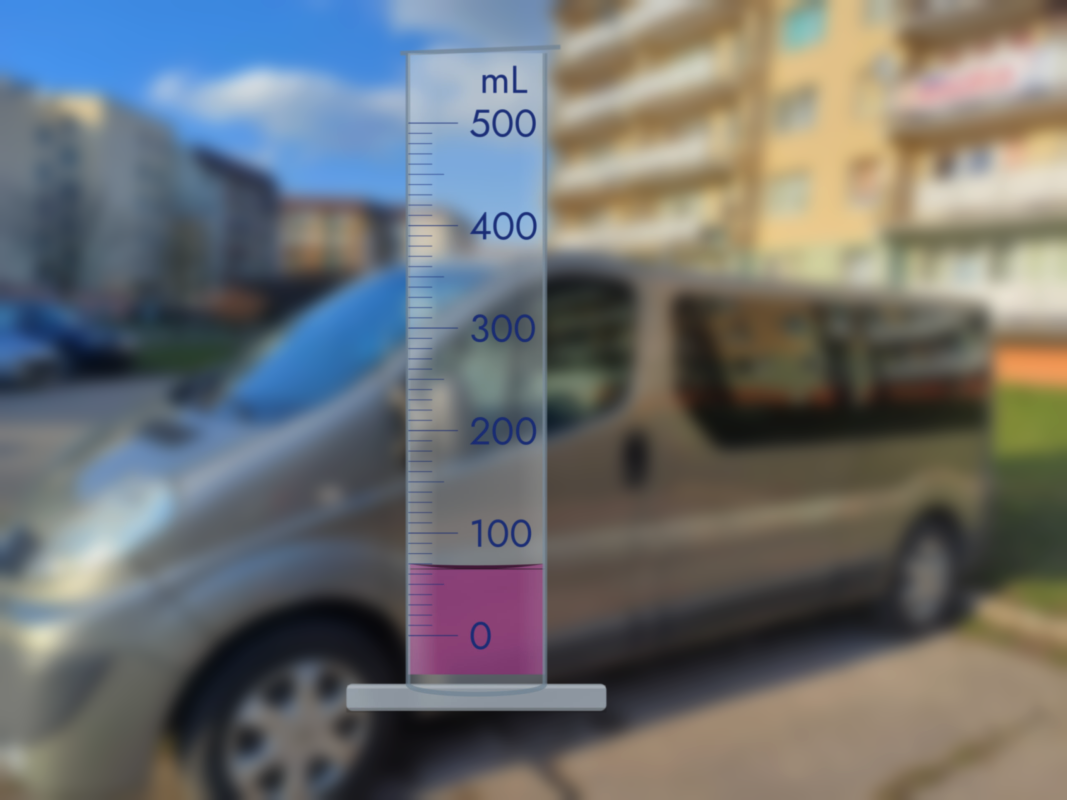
value=65 unit=mL
